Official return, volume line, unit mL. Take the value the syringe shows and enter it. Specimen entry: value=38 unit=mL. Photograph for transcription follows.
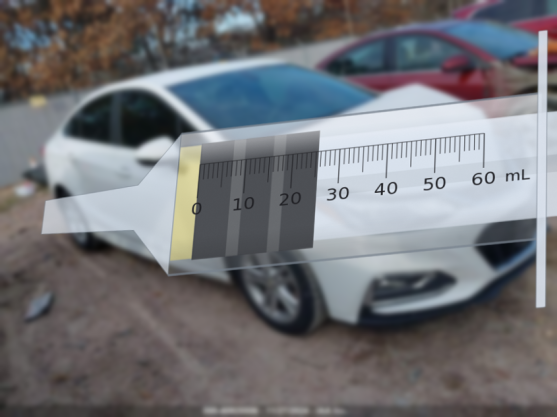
value=0 unit=mL
